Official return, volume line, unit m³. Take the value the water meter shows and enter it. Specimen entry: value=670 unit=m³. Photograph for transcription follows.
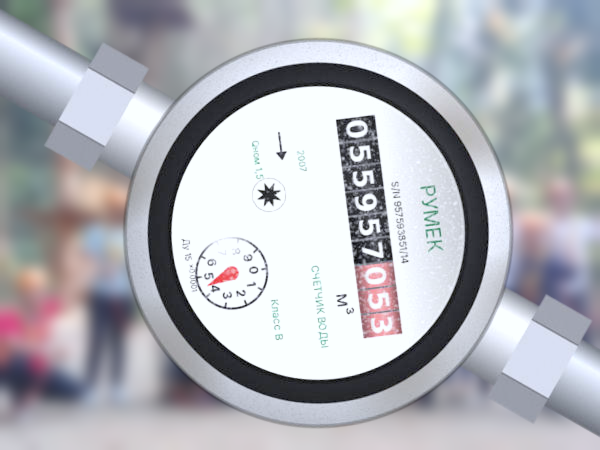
value=55957.0534 unit=m³
